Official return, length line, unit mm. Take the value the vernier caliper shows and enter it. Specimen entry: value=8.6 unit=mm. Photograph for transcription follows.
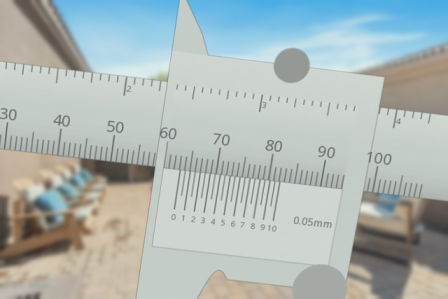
value=63.2 unit=mm
